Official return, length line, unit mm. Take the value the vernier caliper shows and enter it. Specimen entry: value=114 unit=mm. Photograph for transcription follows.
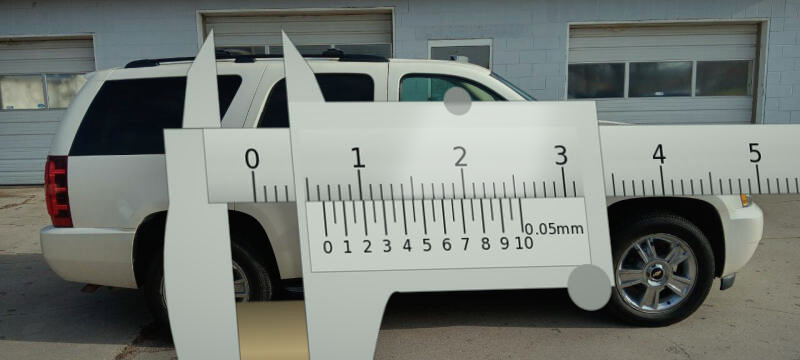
value=6.4 unit=mm
